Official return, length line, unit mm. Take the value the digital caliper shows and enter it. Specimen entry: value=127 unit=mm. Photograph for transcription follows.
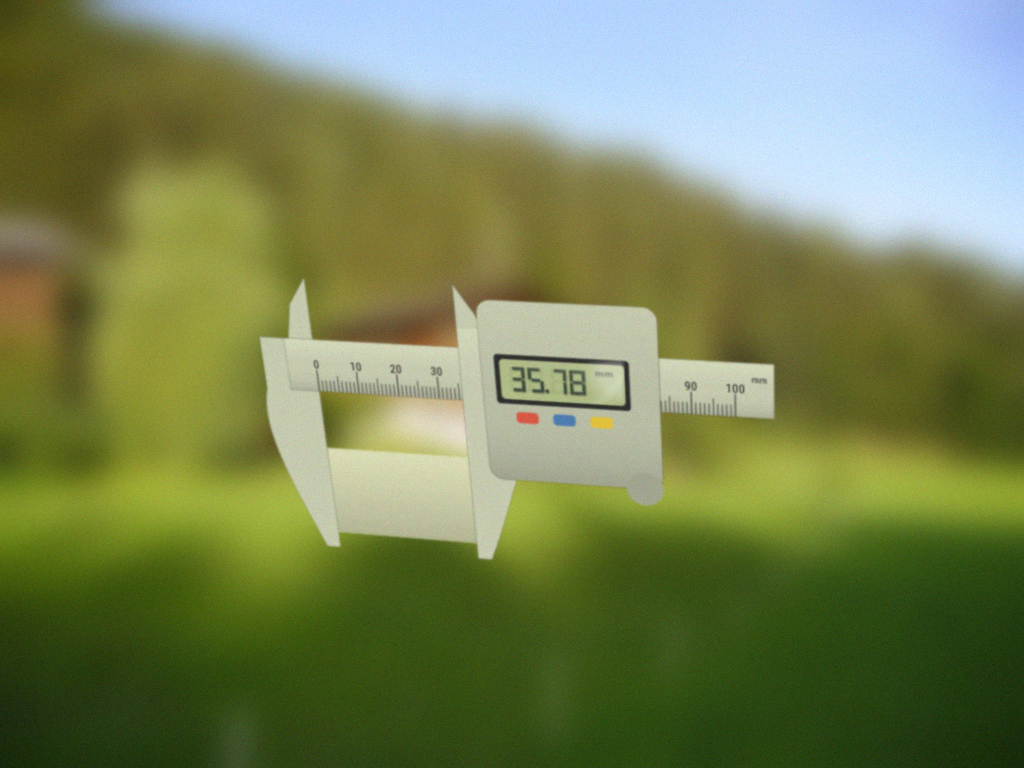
value=35.78 unit=mm
